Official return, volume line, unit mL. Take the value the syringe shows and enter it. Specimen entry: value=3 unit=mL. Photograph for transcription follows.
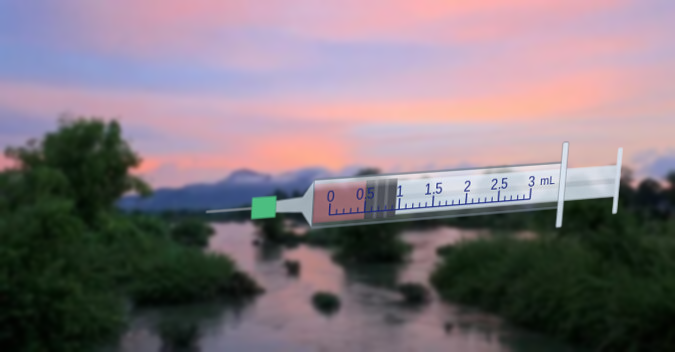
value=0.5 unit=mL
